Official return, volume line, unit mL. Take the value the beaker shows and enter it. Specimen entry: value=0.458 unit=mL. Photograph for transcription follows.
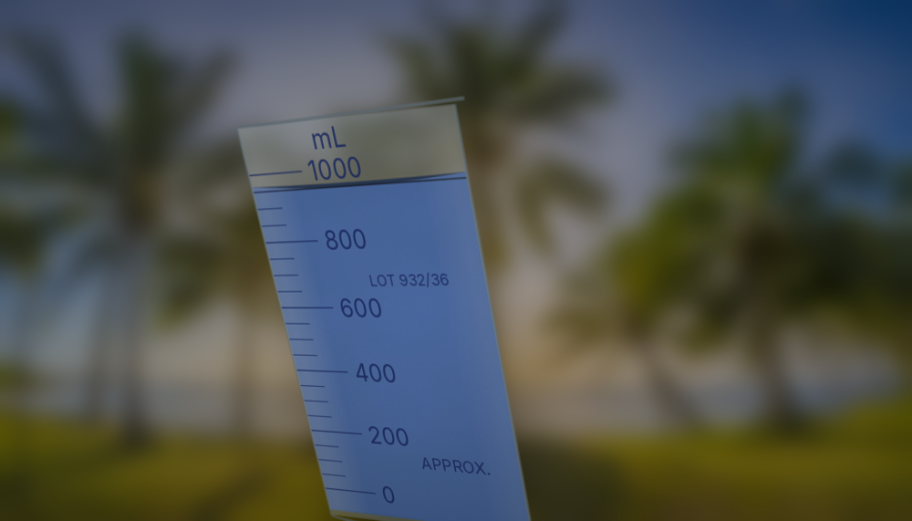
value=950 unit=mL
